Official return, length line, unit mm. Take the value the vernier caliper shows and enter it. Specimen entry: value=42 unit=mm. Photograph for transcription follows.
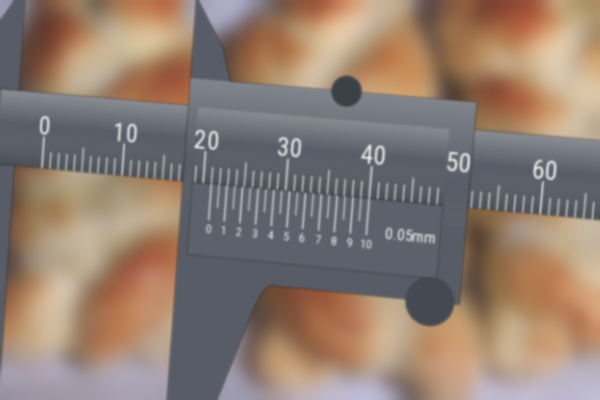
value=21.0 unit=mm
